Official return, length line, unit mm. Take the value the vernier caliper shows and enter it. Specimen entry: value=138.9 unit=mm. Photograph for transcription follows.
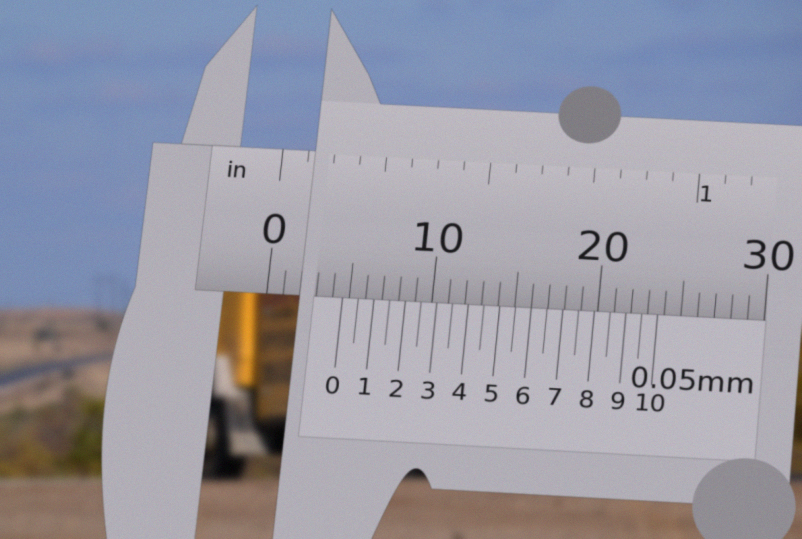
value=4.6 unit=mm
